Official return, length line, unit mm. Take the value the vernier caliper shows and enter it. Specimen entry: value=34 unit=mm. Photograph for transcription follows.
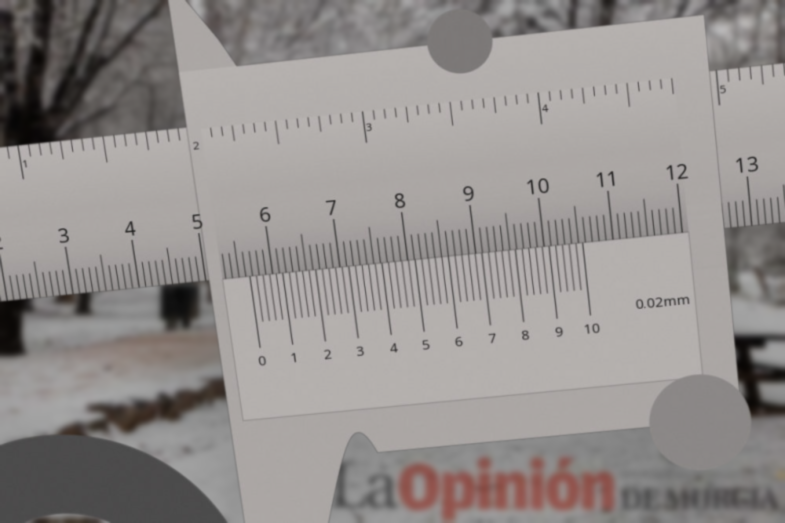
value=56.6 unit=mm
